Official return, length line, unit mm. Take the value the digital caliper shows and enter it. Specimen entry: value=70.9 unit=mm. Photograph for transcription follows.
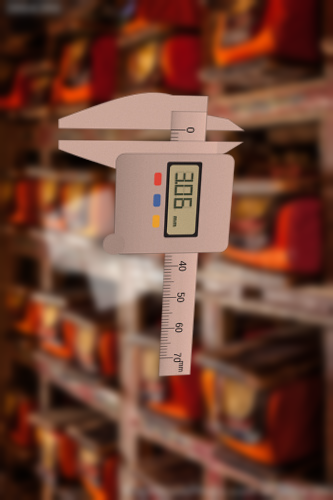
value=3.06 unit=mm
